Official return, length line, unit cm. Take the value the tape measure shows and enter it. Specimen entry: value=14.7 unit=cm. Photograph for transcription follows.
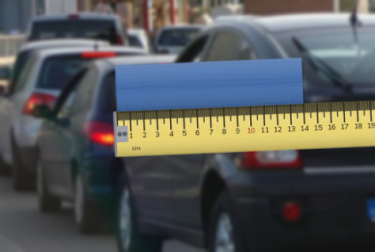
value=14 unit=cm
